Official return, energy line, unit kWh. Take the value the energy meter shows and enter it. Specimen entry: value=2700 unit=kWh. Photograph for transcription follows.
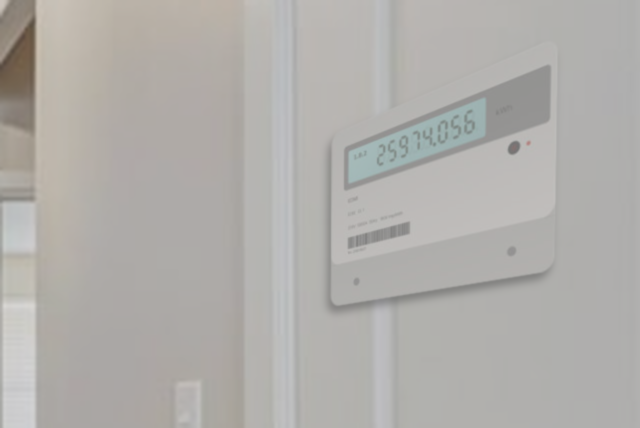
value=25974.056 unit=kWh
